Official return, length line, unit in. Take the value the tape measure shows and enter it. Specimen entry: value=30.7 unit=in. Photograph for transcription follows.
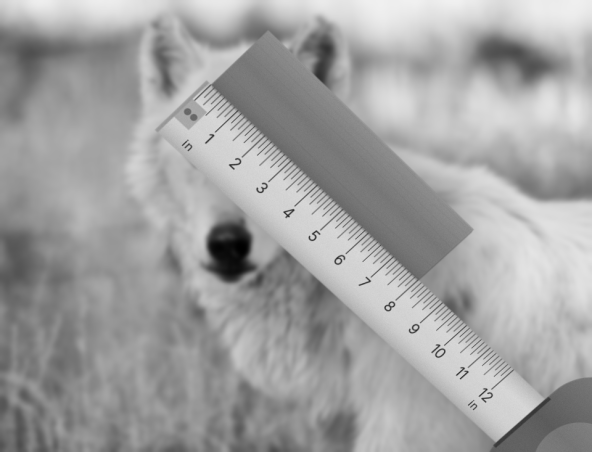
value=8 unit=in
